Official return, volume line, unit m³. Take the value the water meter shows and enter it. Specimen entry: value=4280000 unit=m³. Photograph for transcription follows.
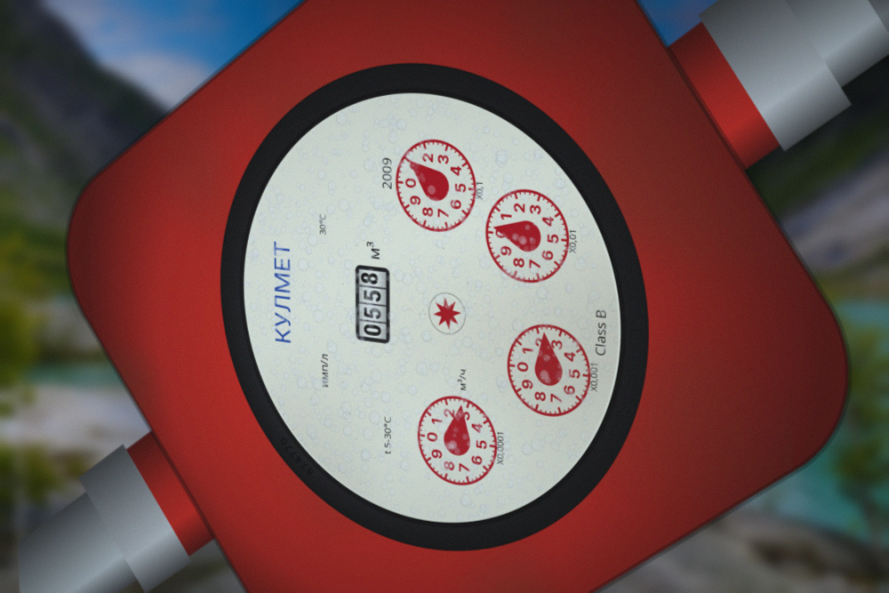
value=558.1022 unit=m³
